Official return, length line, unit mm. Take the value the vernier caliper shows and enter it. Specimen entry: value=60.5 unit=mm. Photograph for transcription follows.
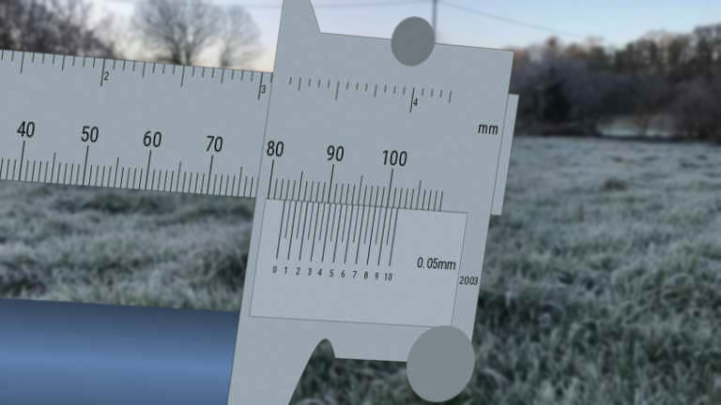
value=82.8 unit=mm
